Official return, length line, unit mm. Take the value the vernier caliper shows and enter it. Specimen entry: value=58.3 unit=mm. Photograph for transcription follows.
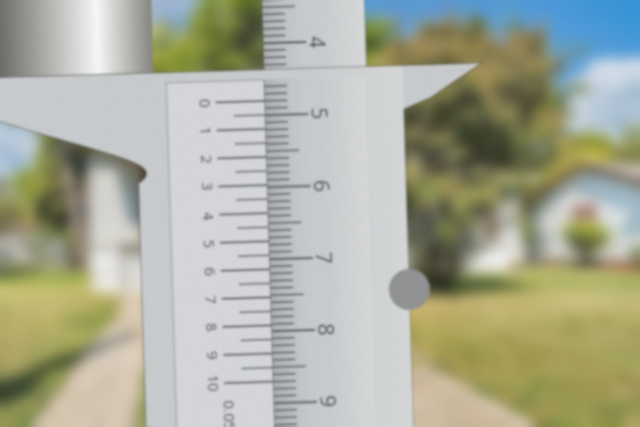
value=48.0 unit=mm
